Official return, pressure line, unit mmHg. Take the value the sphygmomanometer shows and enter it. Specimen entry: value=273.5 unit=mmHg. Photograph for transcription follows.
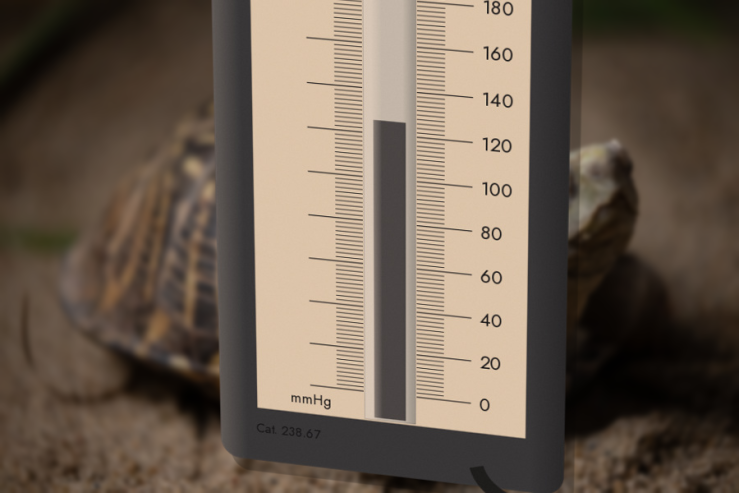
value=126 unit=mmHg
